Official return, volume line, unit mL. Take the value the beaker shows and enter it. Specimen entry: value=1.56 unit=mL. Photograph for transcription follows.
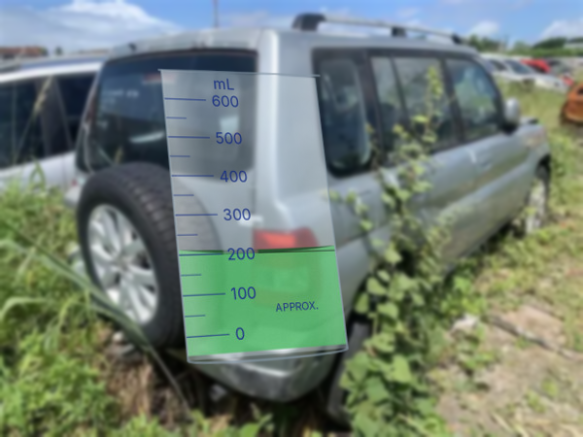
value=200 unit=mL
